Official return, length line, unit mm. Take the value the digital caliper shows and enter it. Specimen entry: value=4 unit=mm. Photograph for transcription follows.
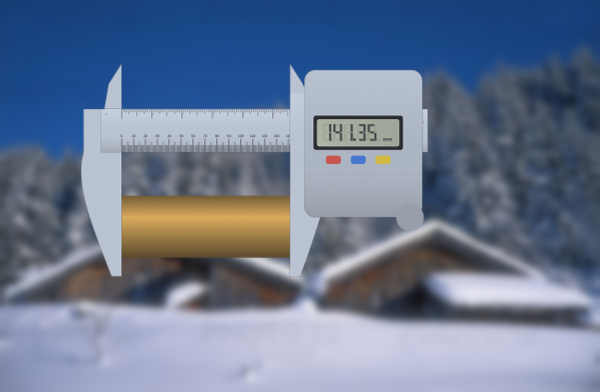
value=141.35 unit=mm
